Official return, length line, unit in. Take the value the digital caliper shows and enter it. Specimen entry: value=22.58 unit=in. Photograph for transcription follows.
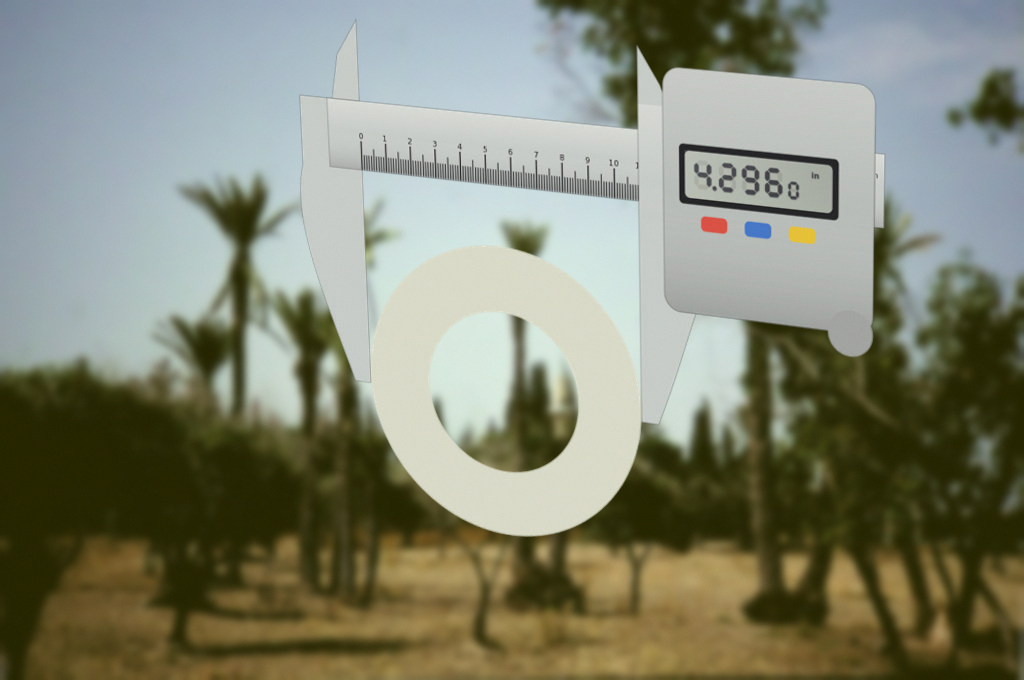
value=4.2960 unit=in
